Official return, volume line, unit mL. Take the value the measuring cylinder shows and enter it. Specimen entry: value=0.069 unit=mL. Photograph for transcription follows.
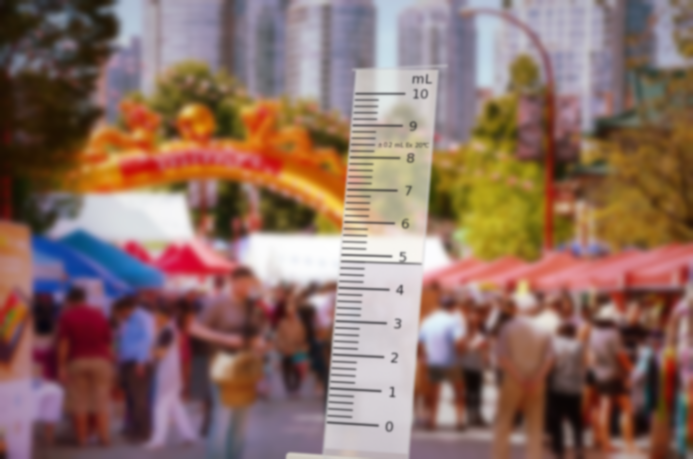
value=4.8 unit=mL
